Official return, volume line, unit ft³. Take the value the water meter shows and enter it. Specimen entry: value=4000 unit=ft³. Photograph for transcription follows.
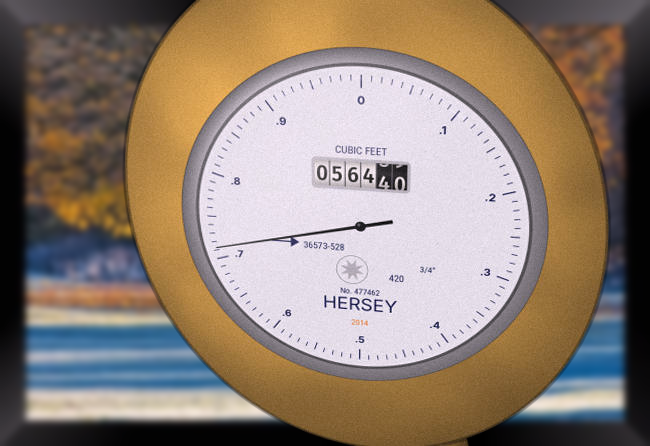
value=56439.71 unit=ft³
